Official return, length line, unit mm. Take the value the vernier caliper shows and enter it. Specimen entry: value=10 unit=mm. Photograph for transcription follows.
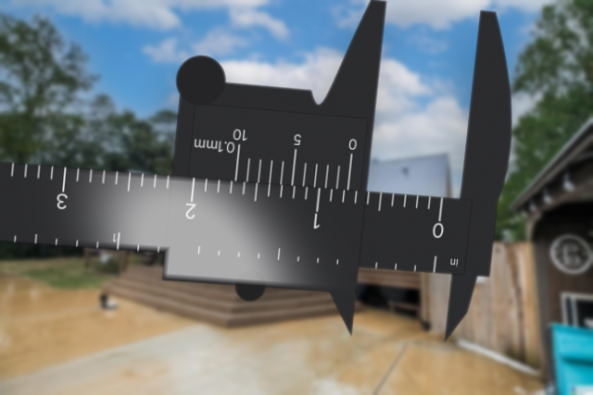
value=7.7 unit=mm
